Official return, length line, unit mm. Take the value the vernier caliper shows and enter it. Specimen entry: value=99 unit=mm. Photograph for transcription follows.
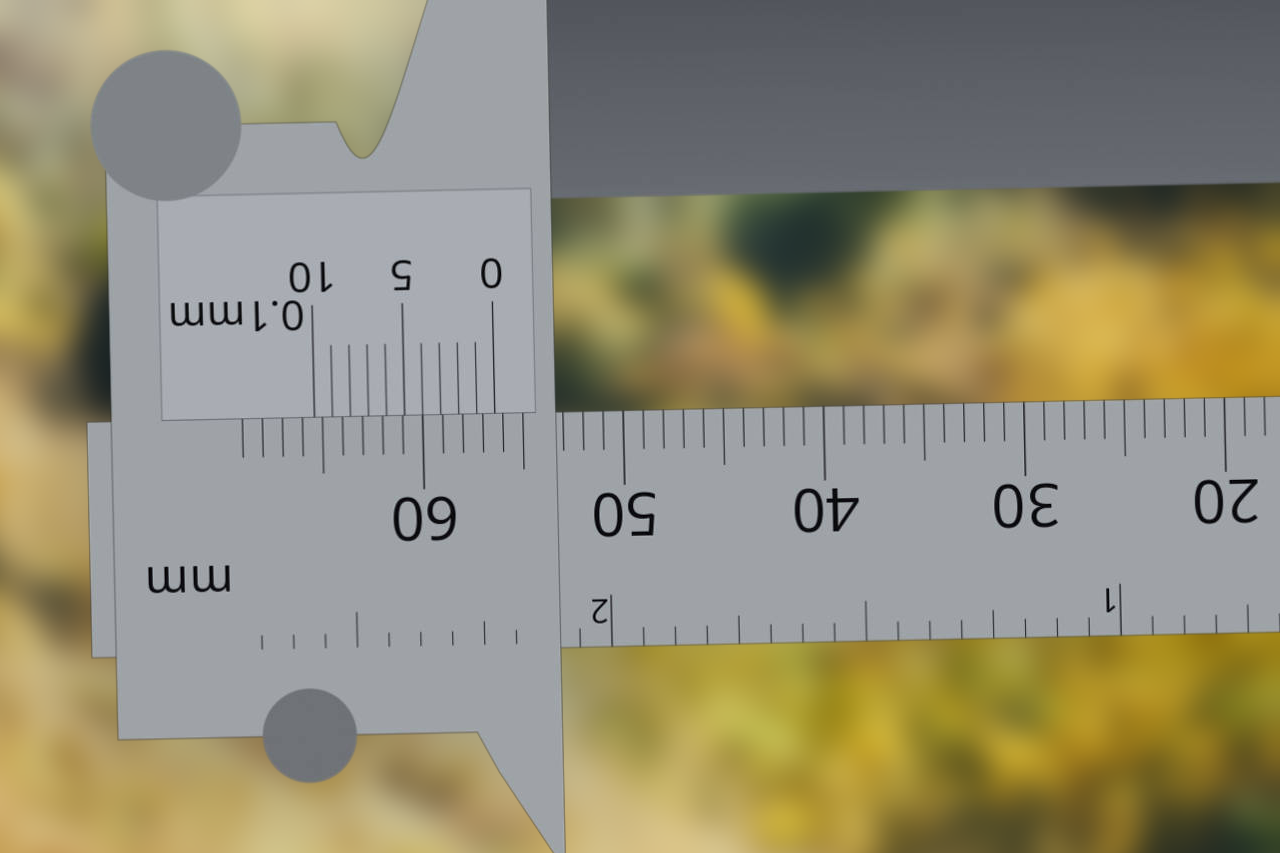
value=56.4 unit=mm
